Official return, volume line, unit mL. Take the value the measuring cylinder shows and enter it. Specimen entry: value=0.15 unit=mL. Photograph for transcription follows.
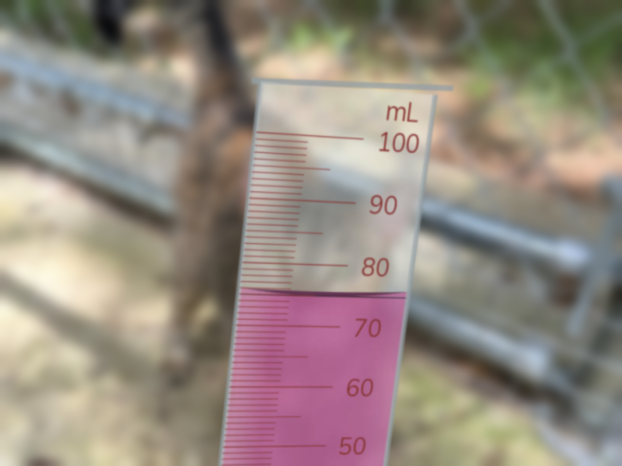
value=75 unit=mL
